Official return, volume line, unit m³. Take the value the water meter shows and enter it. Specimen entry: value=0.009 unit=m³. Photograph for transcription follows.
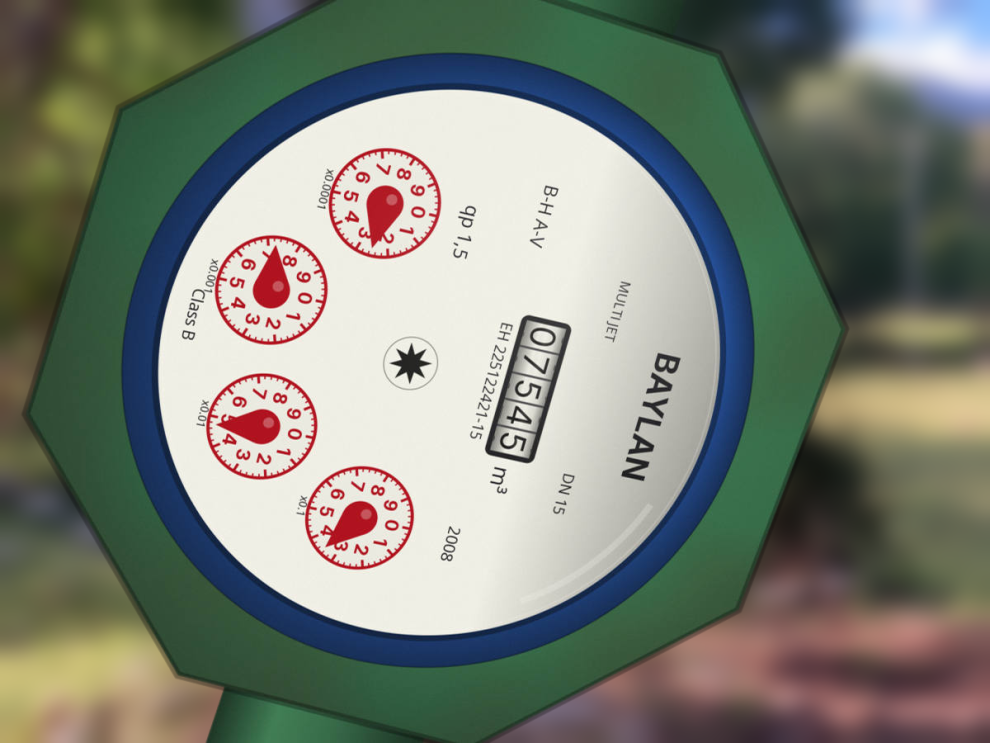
value=7545.3472 unit=m³
